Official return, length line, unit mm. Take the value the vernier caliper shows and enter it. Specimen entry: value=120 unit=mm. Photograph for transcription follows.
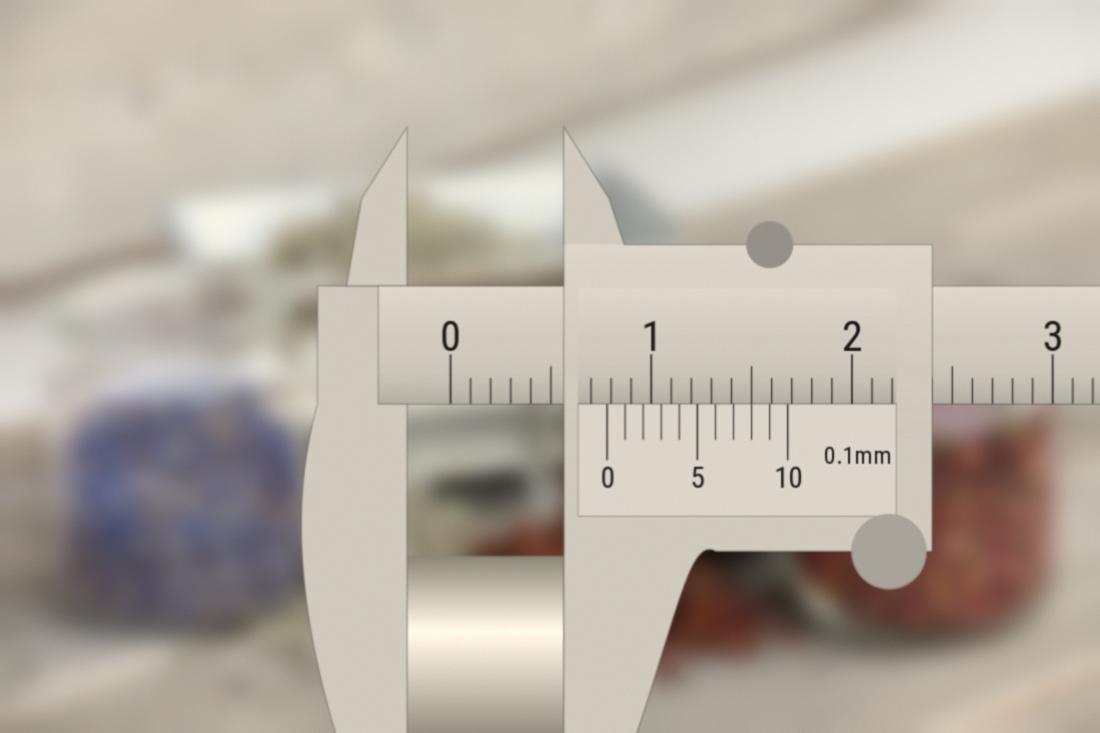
value=7.8 unit=mm
